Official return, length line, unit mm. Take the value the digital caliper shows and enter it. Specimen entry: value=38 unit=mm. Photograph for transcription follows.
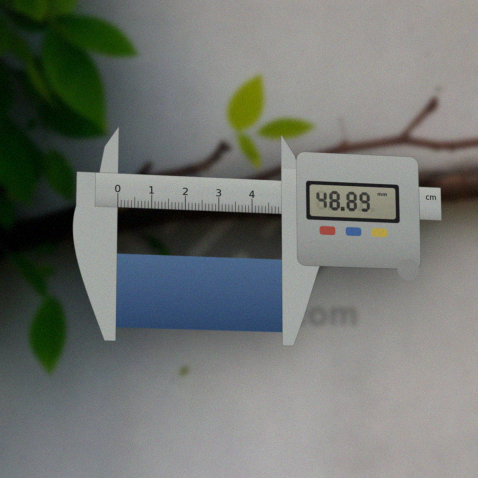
value=48.89 unit=mm
